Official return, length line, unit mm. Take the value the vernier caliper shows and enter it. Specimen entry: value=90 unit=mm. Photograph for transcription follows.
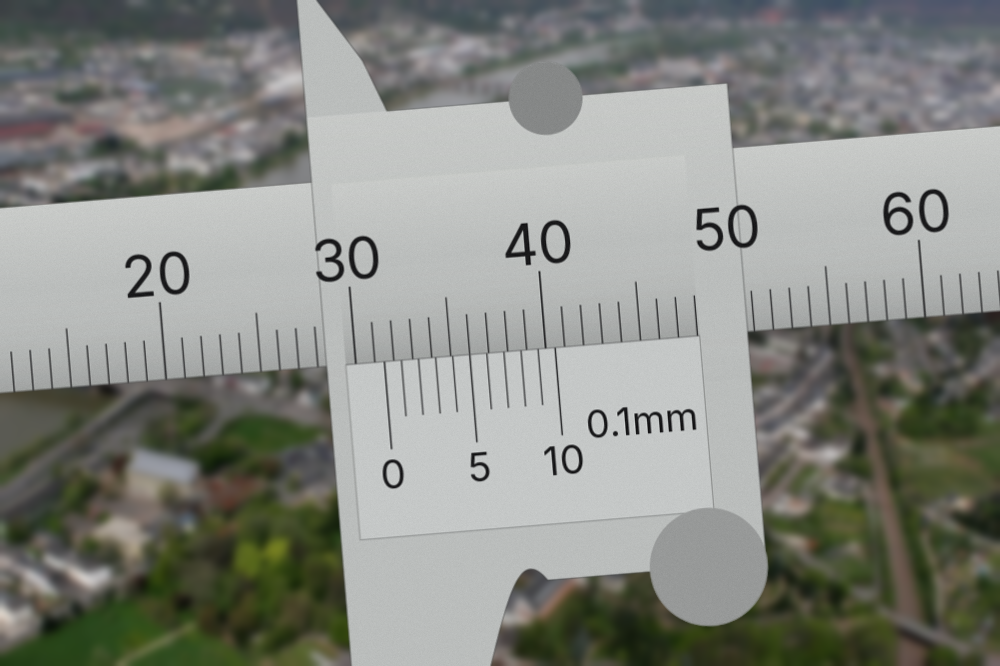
value=31.5 unit=mm
